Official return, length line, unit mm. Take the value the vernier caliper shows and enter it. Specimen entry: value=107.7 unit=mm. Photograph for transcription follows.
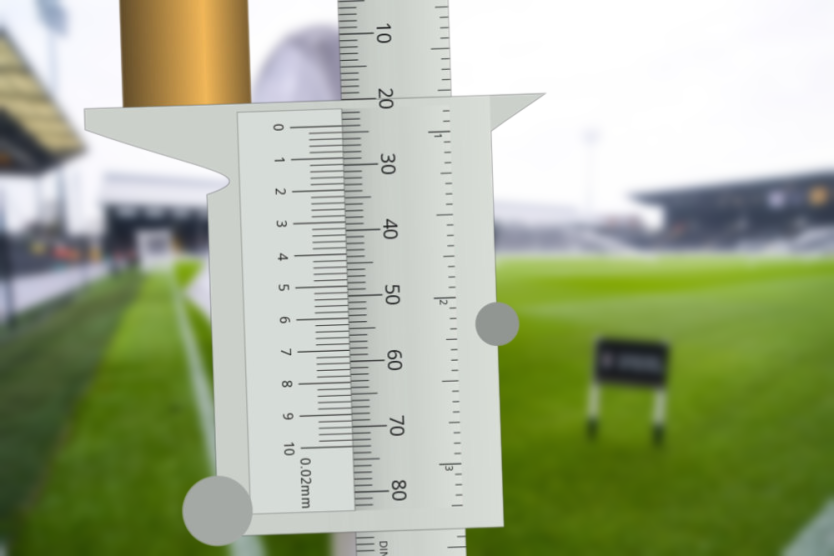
value=24.0 unit=mm
